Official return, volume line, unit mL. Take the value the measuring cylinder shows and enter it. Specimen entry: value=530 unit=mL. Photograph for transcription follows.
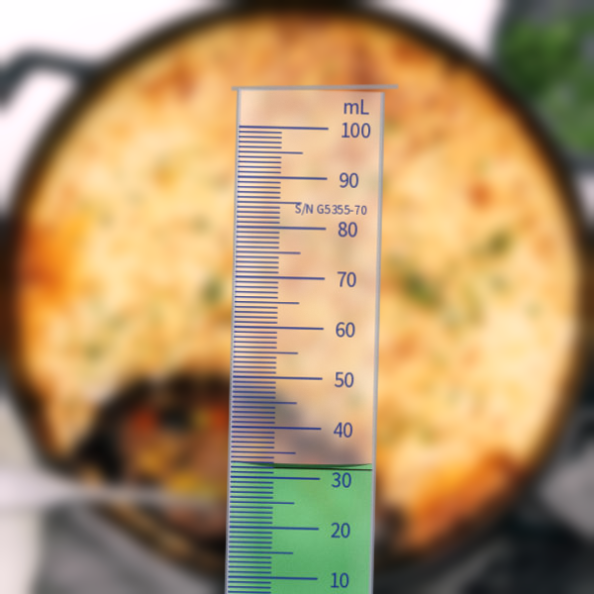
value=32 unit=mL
